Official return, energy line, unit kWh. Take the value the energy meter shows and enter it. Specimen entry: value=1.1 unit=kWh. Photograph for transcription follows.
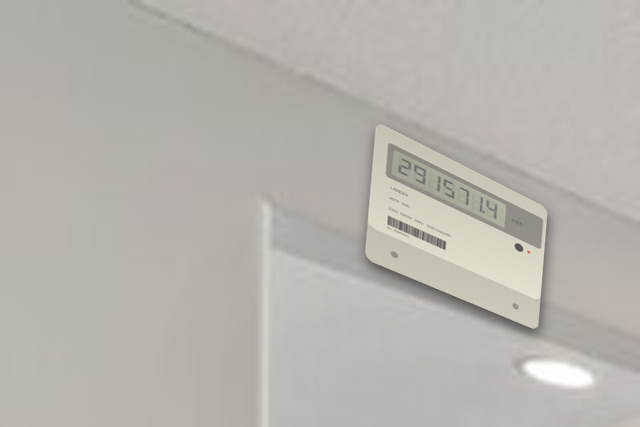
value=291571.4 unit=kWh
